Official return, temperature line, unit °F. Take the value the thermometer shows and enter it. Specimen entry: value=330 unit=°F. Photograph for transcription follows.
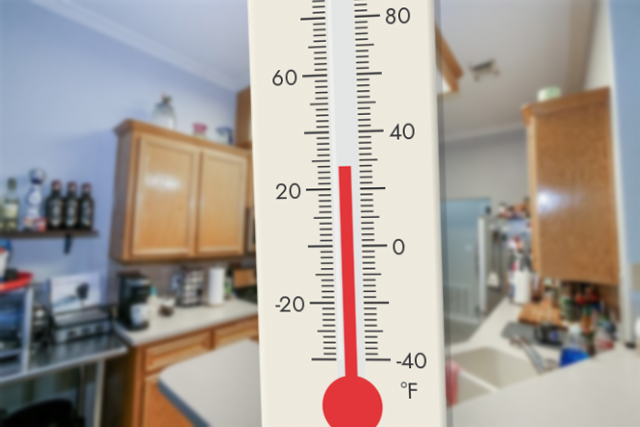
value=28 unit=°F
